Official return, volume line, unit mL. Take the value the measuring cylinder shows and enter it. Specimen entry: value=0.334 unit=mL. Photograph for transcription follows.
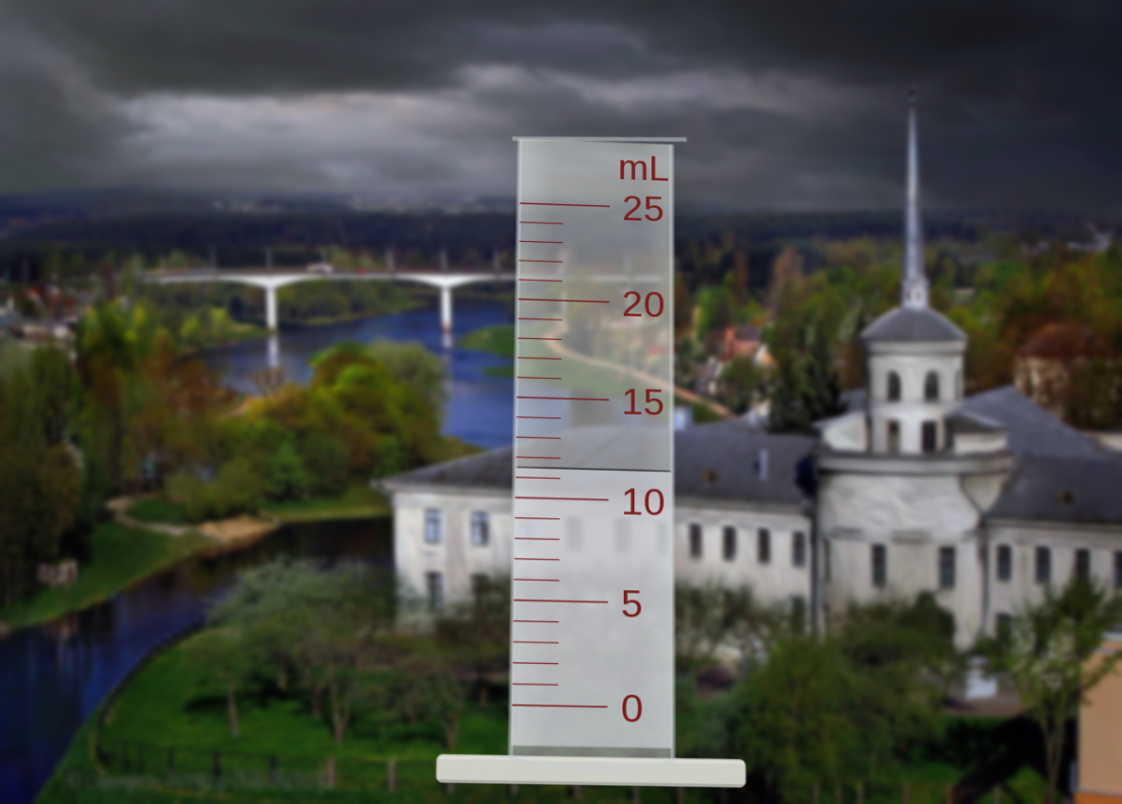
value=11.5 unit=mL
